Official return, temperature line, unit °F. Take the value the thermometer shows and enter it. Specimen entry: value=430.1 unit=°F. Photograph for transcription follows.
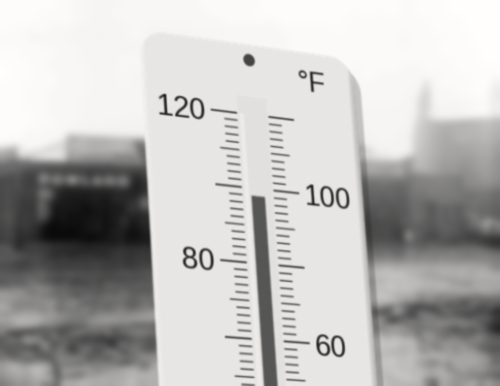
value=98 unit=°F
